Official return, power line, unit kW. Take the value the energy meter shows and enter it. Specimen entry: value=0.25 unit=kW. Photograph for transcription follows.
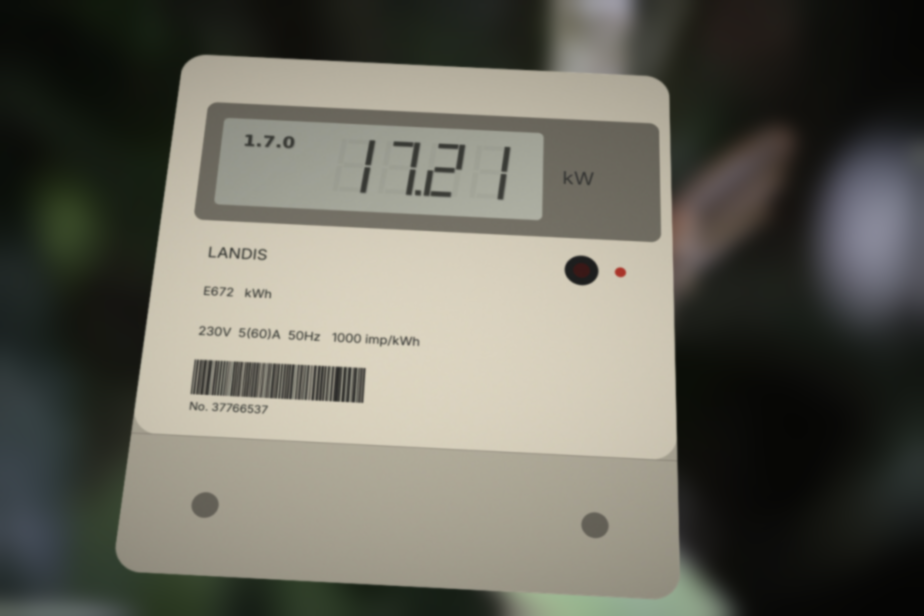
value=17.21 unit=kW
